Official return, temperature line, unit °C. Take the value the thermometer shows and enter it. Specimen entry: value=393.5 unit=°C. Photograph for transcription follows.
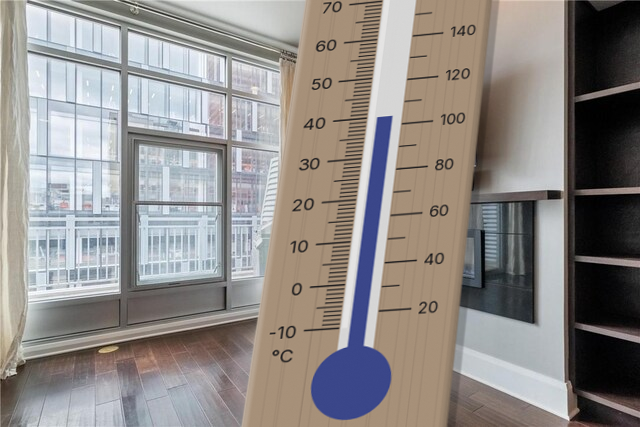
value=40 unit=°C
